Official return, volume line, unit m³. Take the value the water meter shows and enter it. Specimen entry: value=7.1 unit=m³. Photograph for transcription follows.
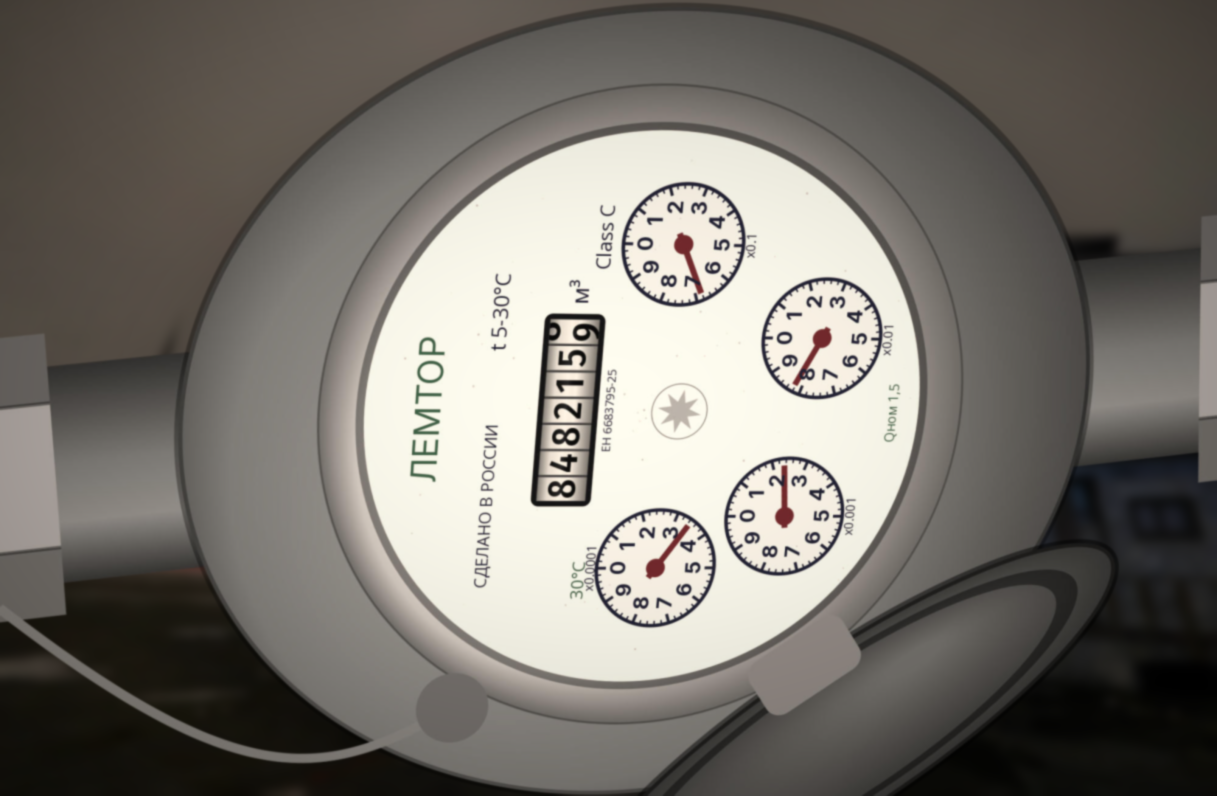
value=8482158.6823 unit=m³
